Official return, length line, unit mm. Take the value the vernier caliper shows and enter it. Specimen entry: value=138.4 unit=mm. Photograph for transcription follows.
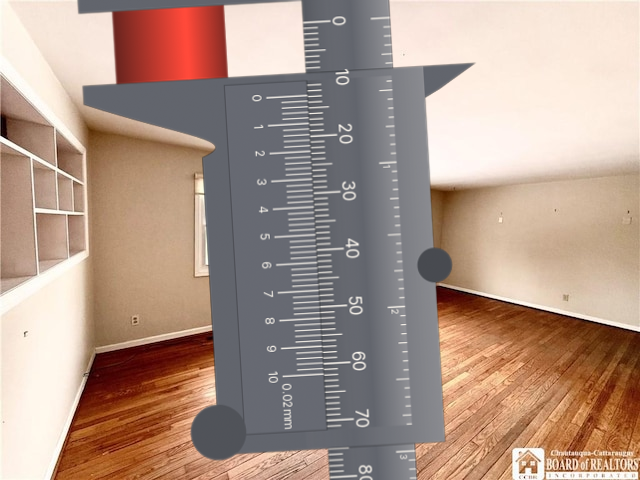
value=12.8 unit=mm
